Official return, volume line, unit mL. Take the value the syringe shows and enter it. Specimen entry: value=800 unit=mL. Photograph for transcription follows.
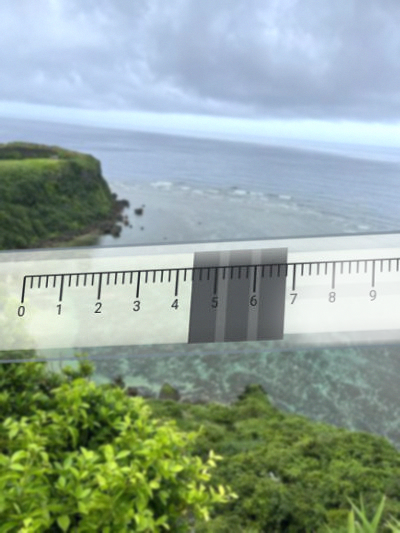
value=4.4 unit=mL
